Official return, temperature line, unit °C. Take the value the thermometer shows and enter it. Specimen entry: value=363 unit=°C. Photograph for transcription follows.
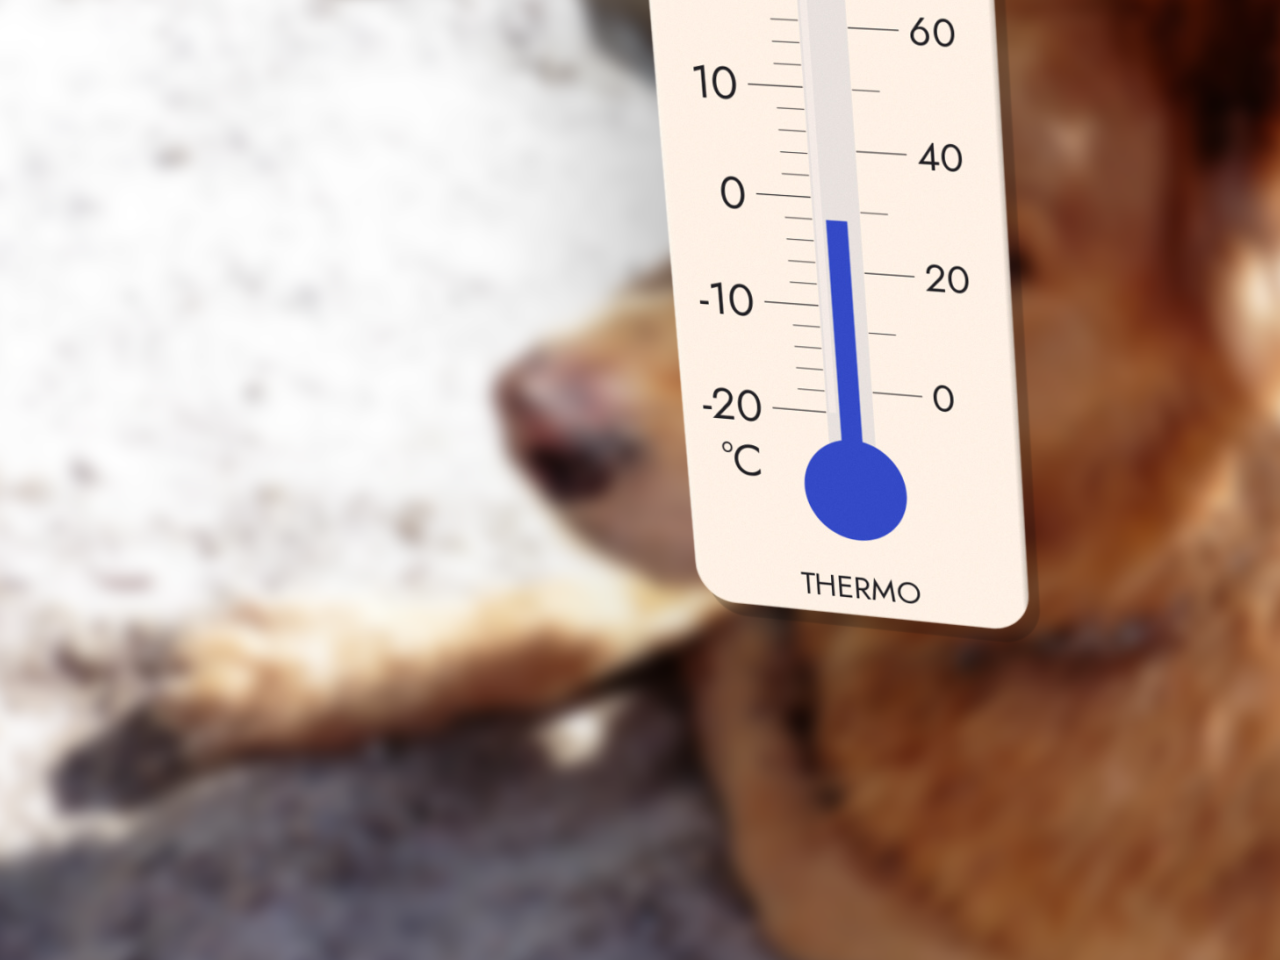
value=-2 unit=°C
